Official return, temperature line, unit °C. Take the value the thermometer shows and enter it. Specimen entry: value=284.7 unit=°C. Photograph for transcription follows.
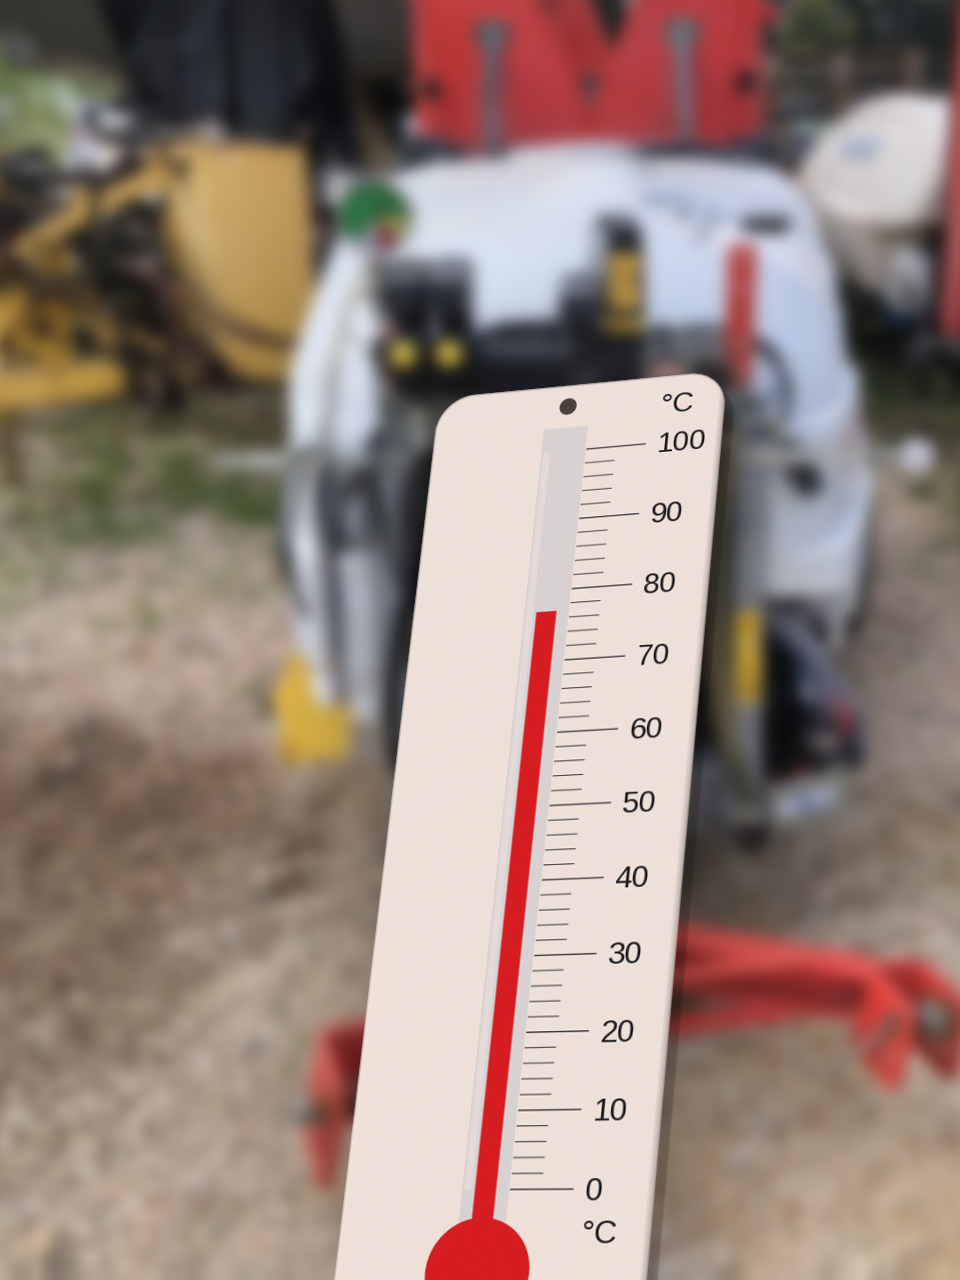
value=77 unit=°C
